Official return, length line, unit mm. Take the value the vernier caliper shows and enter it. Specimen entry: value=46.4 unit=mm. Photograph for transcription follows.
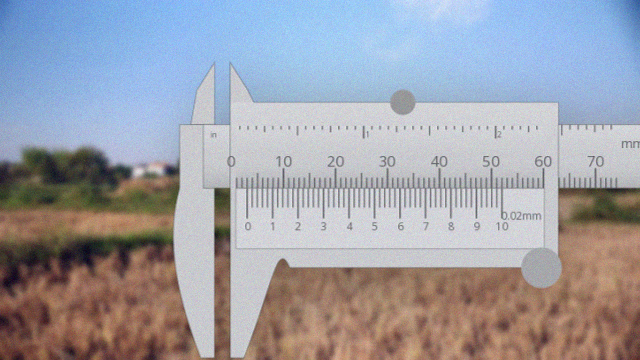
value=3.0 unit=mm
